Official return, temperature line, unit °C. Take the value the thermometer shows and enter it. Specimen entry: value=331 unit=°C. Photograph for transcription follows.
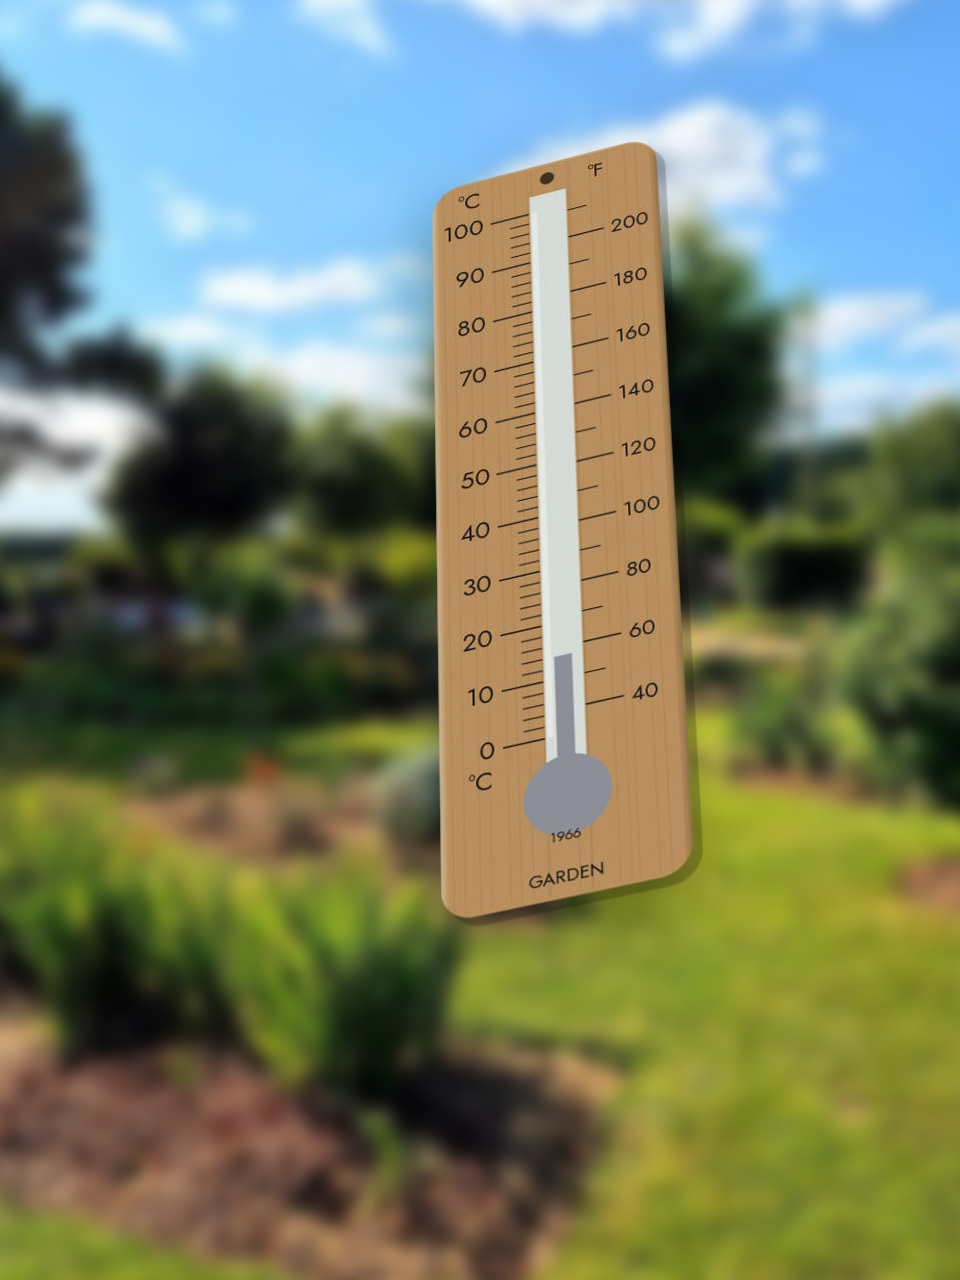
value=14 unit=°C
